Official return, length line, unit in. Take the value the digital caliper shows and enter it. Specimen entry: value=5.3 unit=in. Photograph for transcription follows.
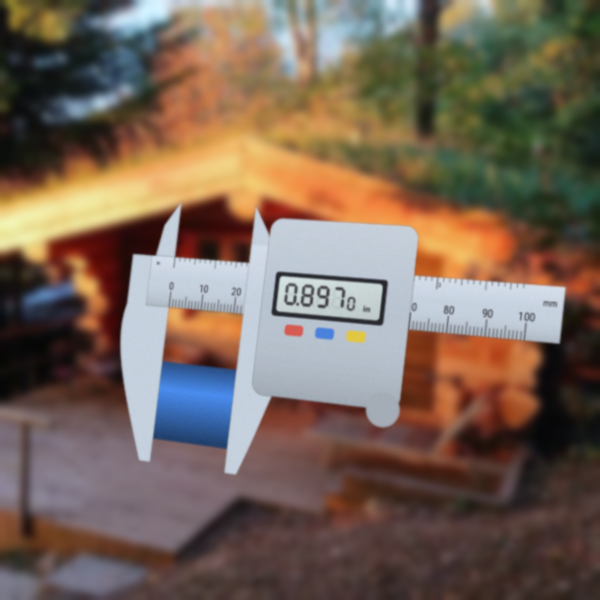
value=0.8970 unit=in
